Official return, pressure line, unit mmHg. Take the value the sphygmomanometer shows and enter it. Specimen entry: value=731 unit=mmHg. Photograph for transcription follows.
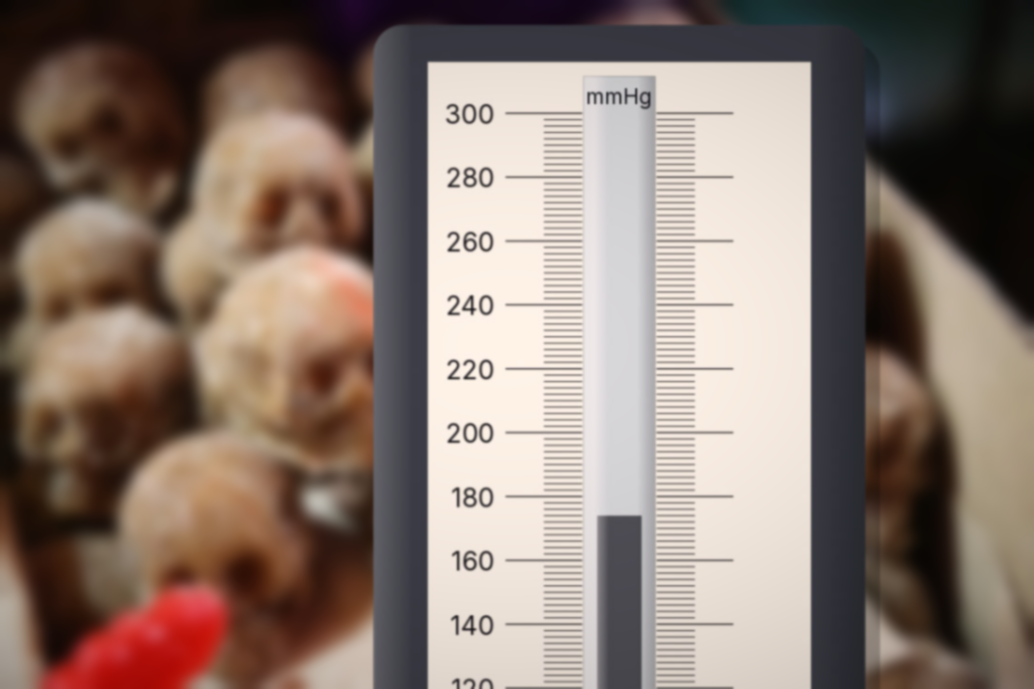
value=174 unit=mmHg
